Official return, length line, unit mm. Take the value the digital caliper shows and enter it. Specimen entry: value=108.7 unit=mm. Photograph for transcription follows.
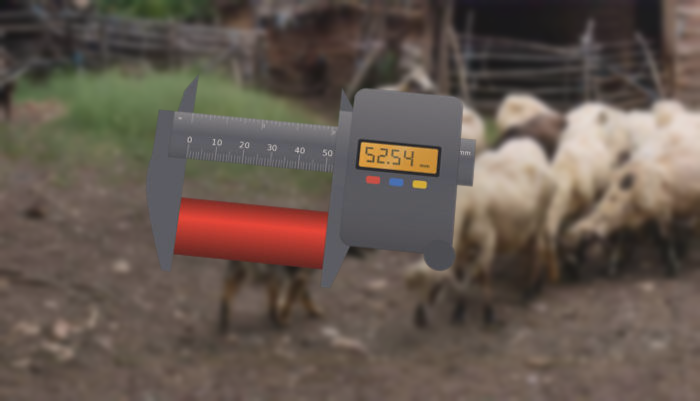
value=52.54 unit=mm
